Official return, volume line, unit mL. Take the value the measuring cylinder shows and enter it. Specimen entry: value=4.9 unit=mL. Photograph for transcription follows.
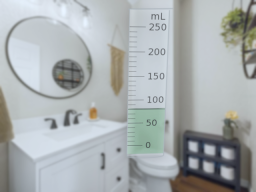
value=80 unit=mL
